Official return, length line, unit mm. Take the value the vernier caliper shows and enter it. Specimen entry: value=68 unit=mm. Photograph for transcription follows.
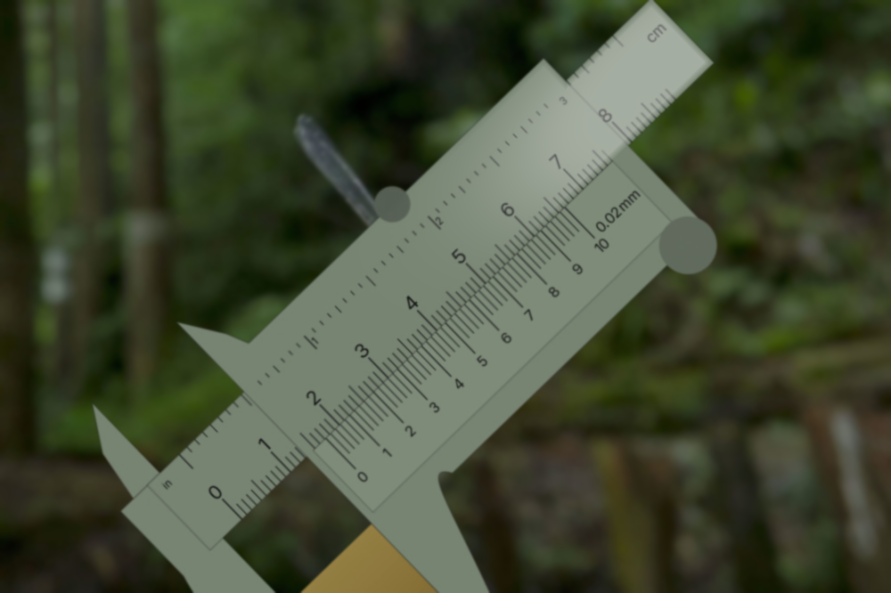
value=17.2 unit=mm
